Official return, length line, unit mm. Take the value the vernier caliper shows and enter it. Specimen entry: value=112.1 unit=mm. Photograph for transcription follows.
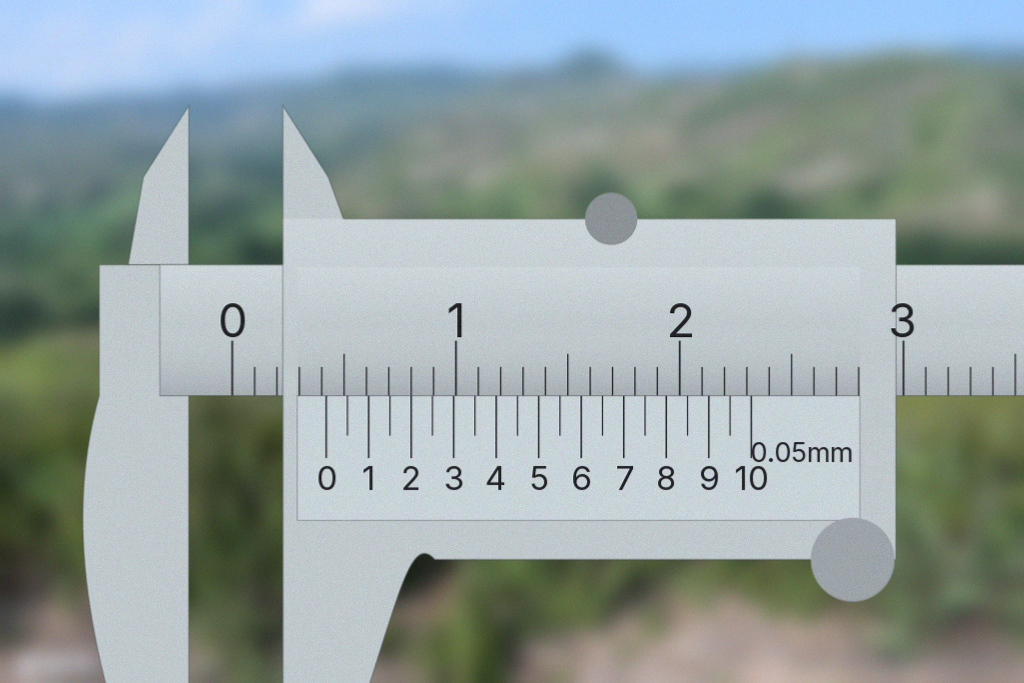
value=4.2 unit=mm
